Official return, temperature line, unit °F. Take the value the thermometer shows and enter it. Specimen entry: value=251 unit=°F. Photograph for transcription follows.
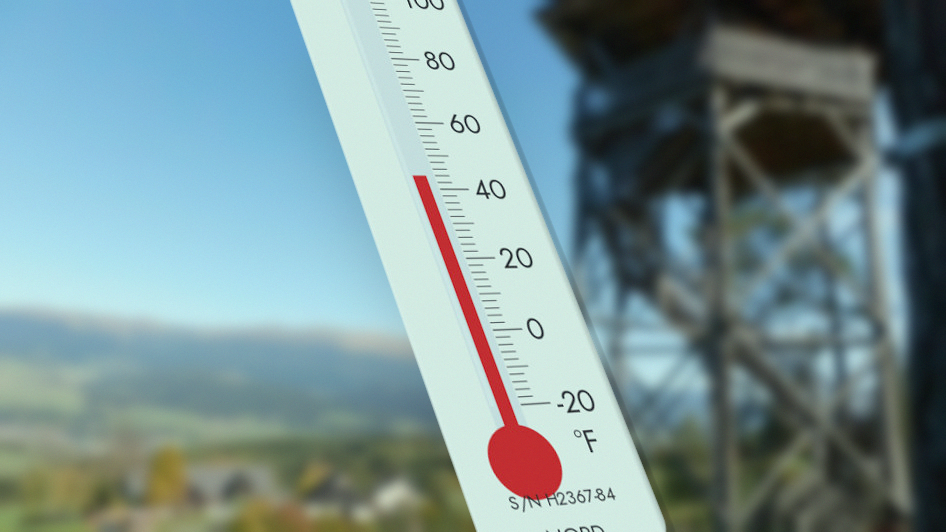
value=44 unit=°F
